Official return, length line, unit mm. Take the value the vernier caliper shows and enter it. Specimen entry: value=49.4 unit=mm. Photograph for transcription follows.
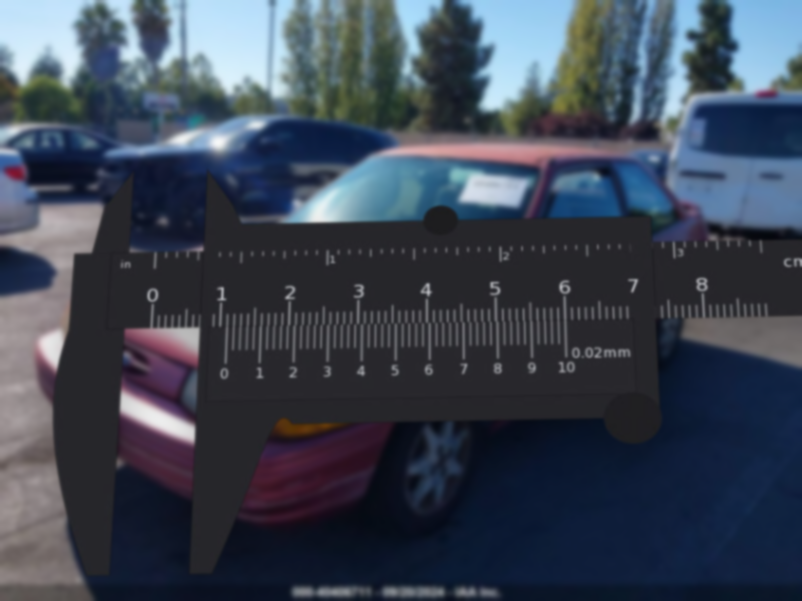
value=11.0 unit=mm
